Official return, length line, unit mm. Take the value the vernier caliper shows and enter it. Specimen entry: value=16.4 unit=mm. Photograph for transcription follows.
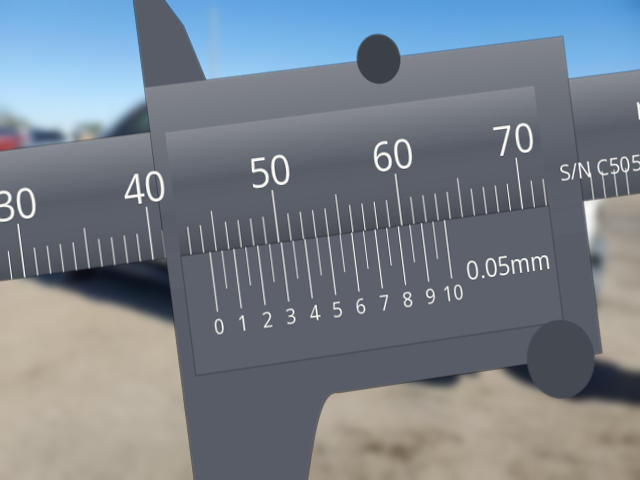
value=44.5 unit=mm
